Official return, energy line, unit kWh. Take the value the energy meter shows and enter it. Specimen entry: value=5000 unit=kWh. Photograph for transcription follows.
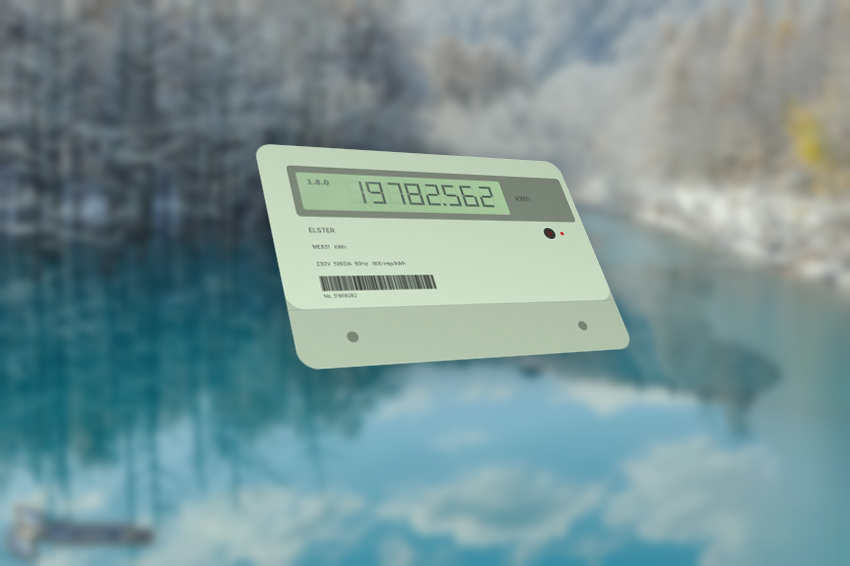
value=19782.562 unit=kWh
